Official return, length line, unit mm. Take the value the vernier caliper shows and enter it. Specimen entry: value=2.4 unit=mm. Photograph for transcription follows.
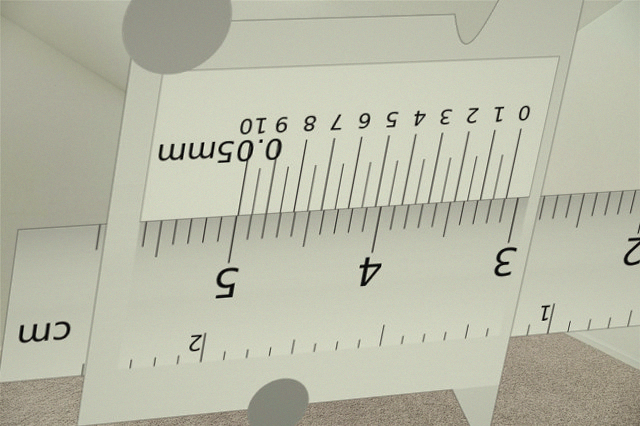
value=30.9 unit=mm
